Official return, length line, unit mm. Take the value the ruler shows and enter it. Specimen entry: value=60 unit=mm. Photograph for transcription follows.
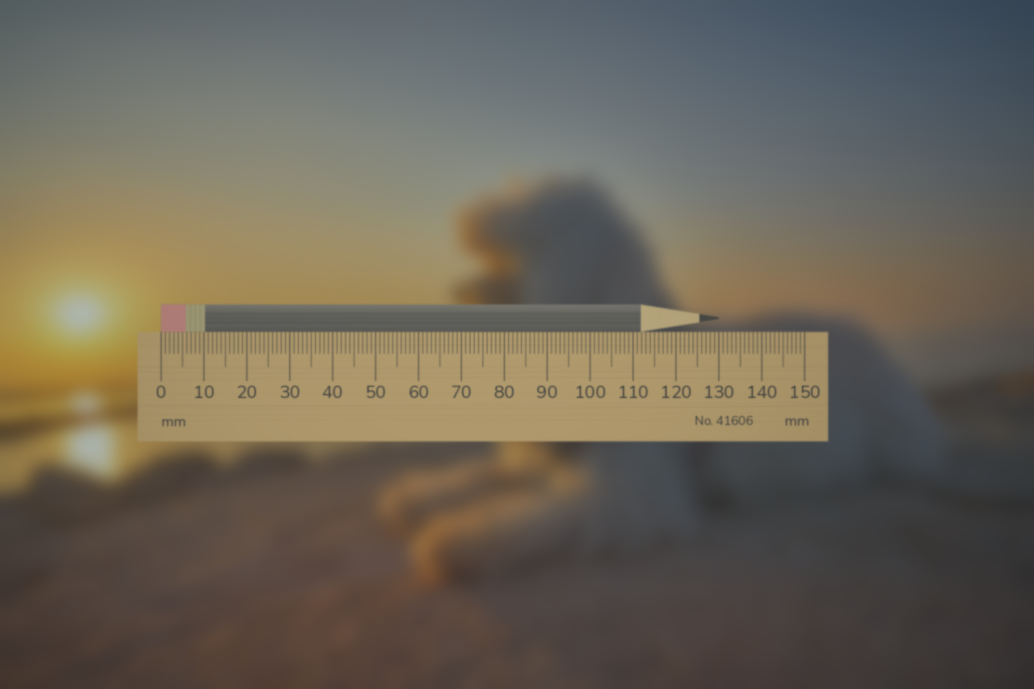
value=130 unit=mm
